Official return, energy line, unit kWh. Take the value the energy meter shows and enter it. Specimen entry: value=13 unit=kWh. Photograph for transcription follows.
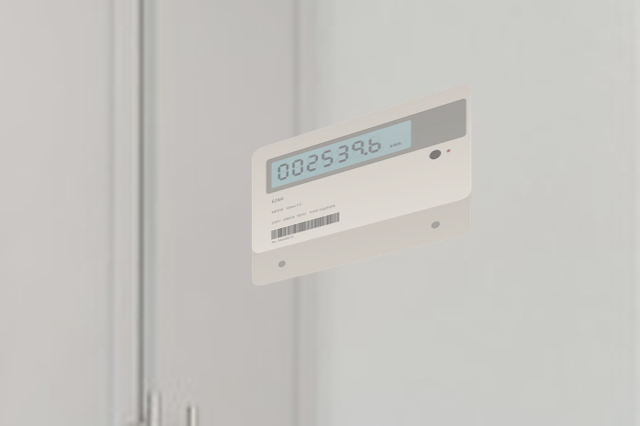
value=2539.6 unit=kWh
